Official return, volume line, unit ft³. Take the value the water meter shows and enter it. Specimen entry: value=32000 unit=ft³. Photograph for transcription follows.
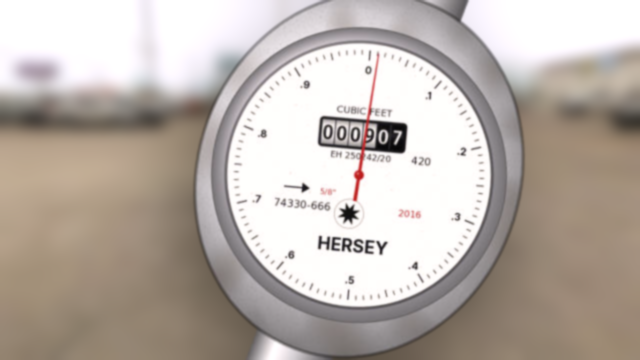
value=907.01 unit=ft³
